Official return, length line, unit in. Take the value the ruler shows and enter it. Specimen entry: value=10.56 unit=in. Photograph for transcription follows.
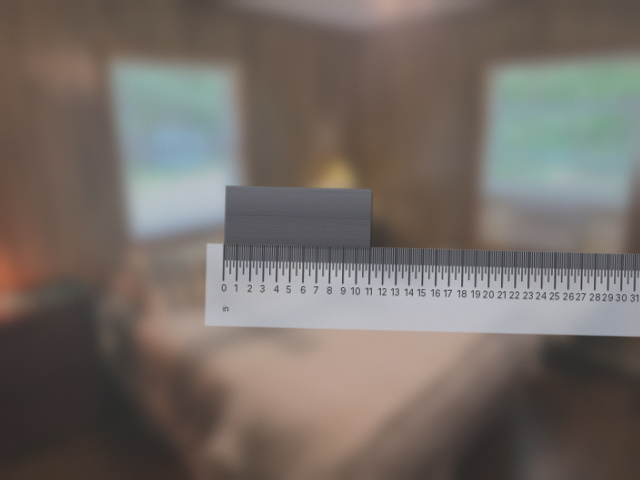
value=11 unit=in
